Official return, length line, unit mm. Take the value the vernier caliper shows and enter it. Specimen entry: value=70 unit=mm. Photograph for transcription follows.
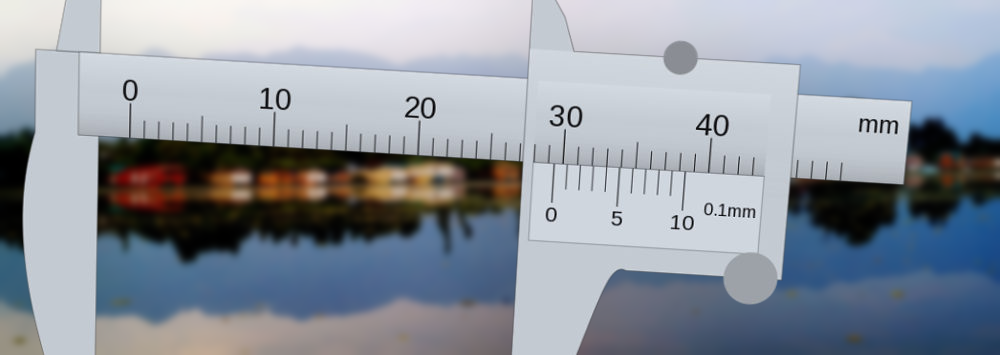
value=29.4 unit=mm
